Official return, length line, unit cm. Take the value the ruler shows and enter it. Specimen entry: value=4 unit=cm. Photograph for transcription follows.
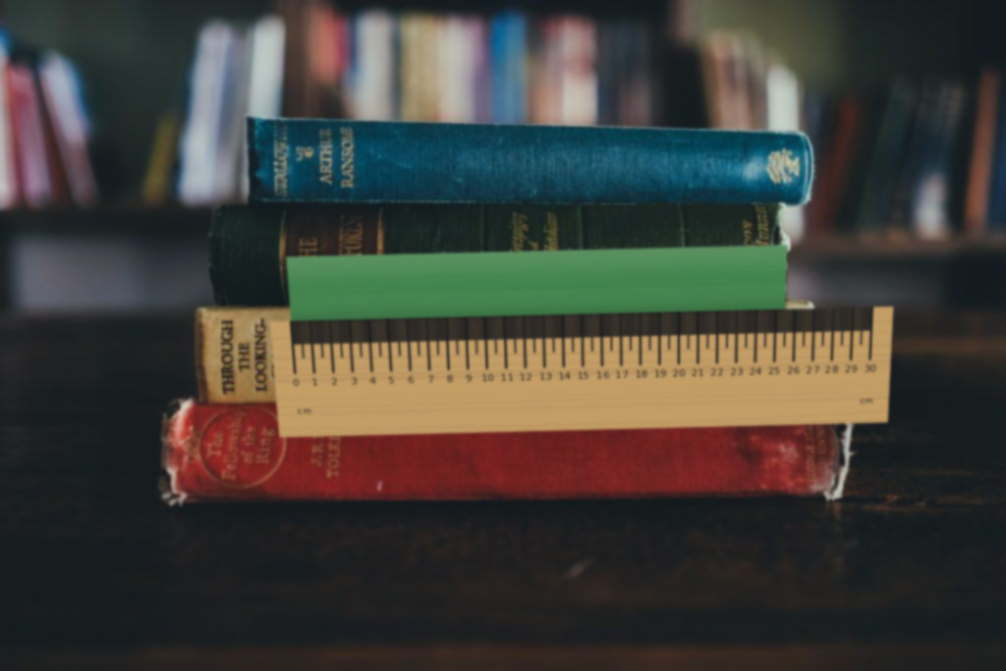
value=25.5 unit=cm
